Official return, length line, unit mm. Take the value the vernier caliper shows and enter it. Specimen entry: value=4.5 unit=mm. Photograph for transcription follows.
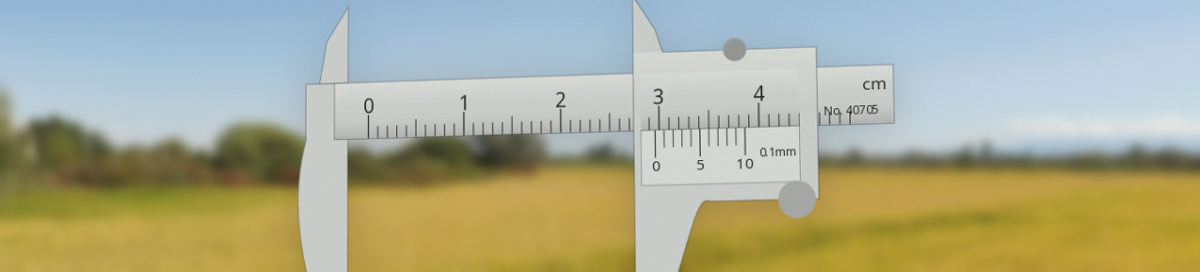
value=29.6 unit=mm
